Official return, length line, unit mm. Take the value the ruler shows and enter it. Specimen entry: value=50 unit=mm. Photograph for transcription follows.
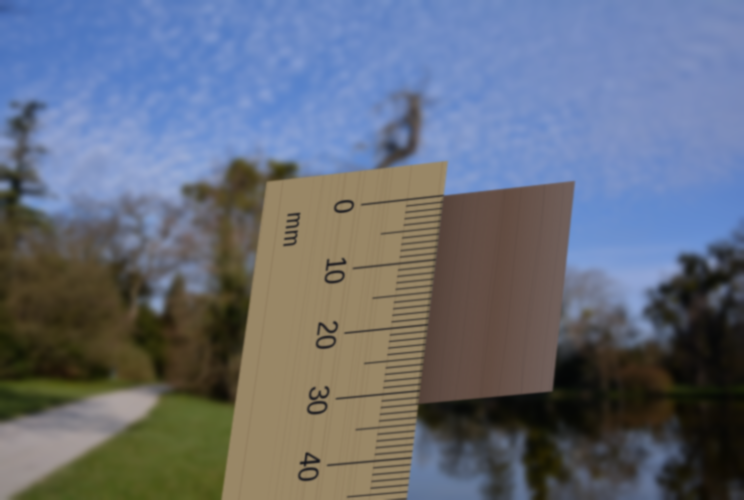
value=32 unit=mm
